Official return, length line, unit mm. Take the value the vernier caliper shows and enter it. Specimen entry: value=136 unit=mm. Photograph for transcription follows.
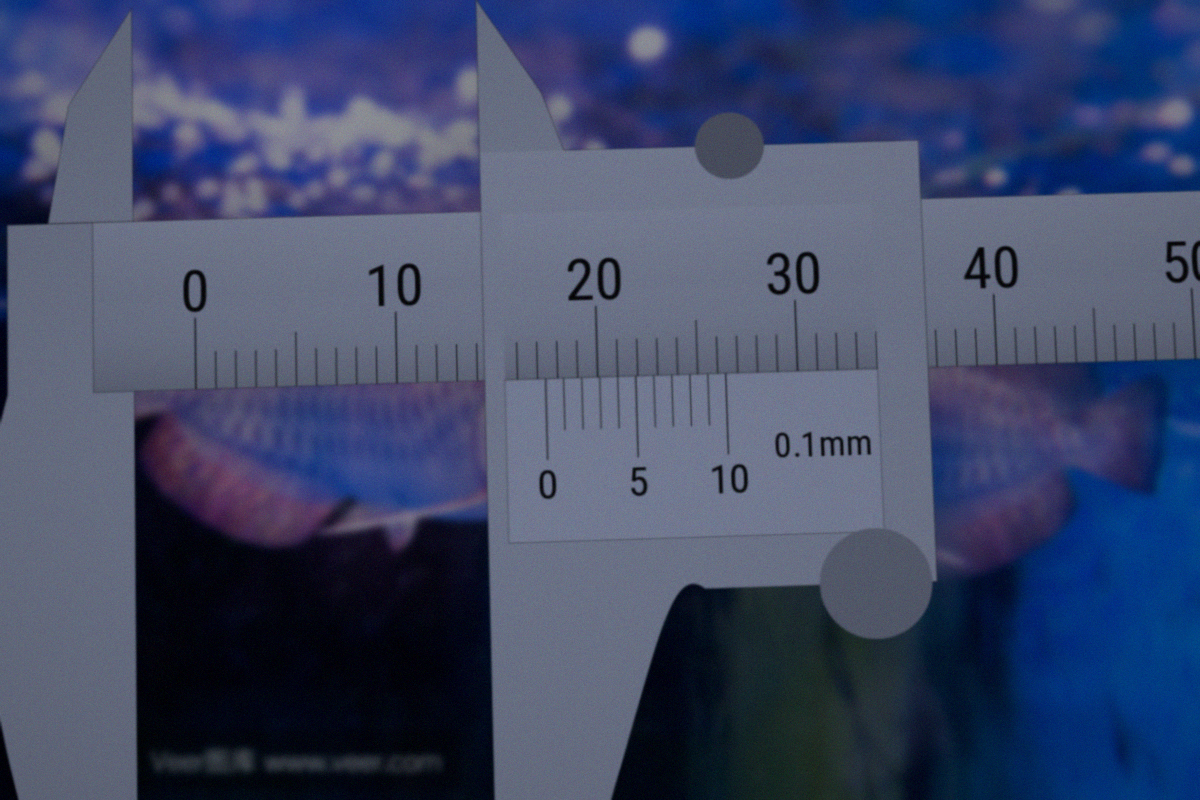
value=17.4 unit=mm
